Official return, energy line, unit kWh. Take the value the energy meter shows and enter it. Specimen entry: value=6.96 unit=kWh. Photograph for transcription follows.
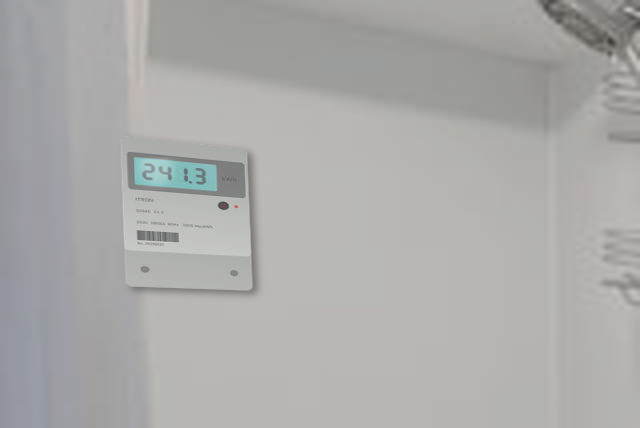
value=241.3 unit=kWh
